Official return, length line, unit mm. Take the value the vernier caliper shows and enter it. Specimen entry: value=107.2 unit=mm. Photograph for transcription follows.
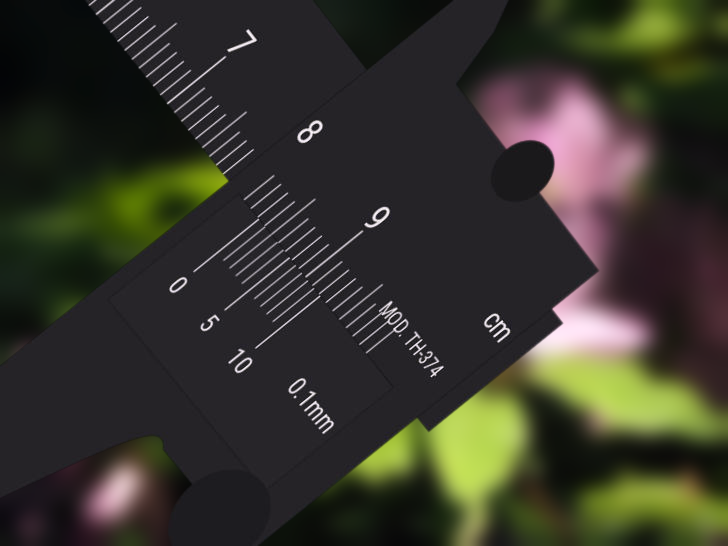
value=83.2 unit=mm
